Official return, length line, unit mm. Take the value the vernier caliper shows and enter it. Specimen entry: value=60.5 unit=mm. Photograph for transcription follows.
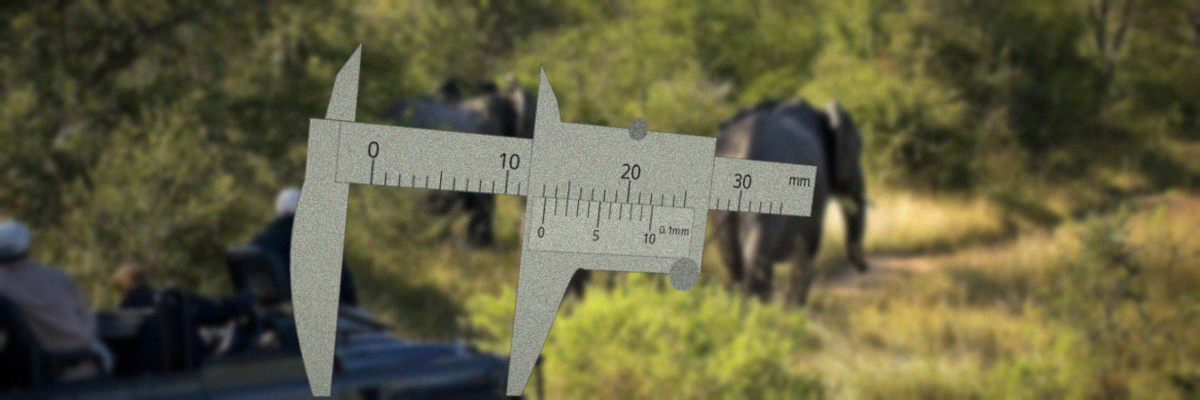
value=13.2 unit=mm
